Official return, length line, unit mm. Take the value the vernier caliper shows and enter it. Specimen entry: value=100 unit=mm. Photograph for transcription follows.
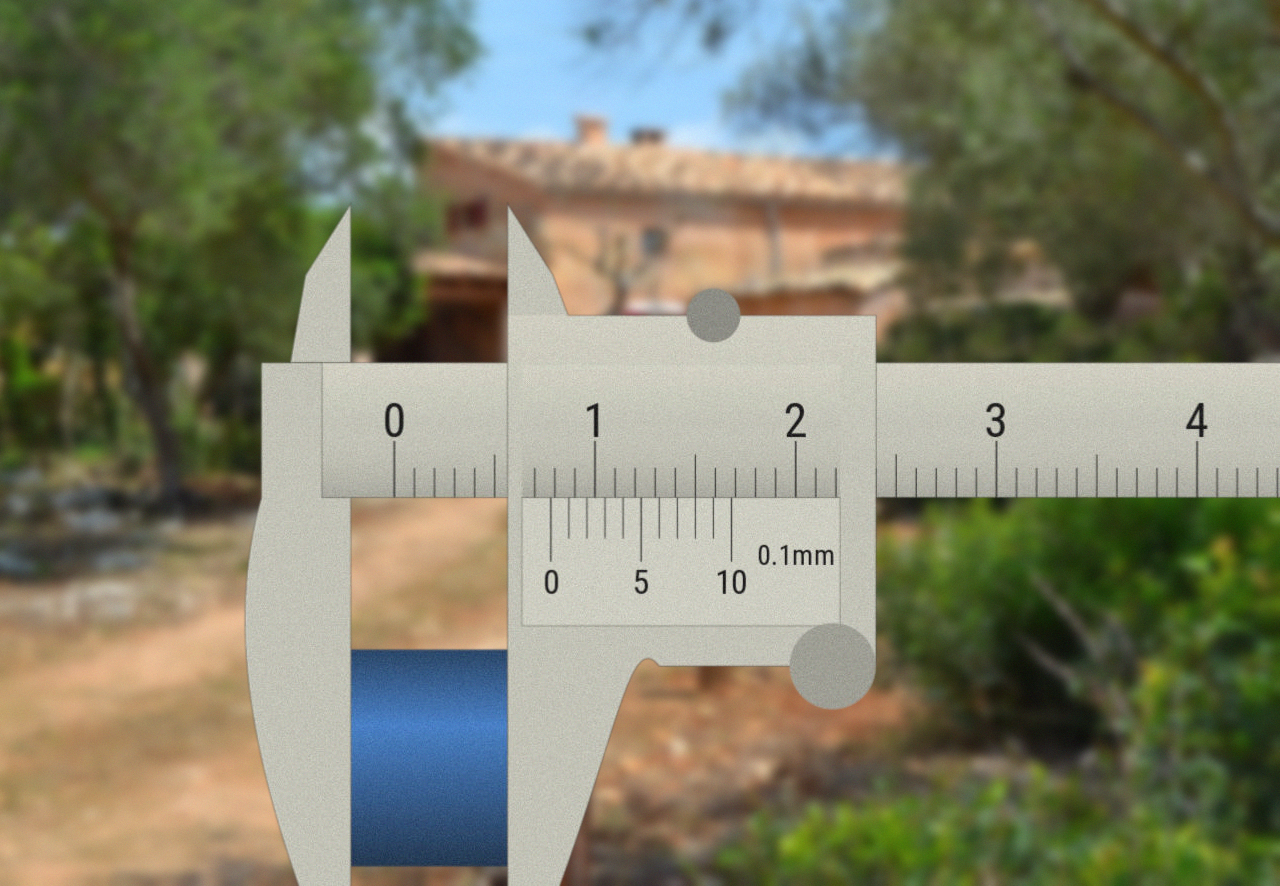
value=7.8 unit=mm
